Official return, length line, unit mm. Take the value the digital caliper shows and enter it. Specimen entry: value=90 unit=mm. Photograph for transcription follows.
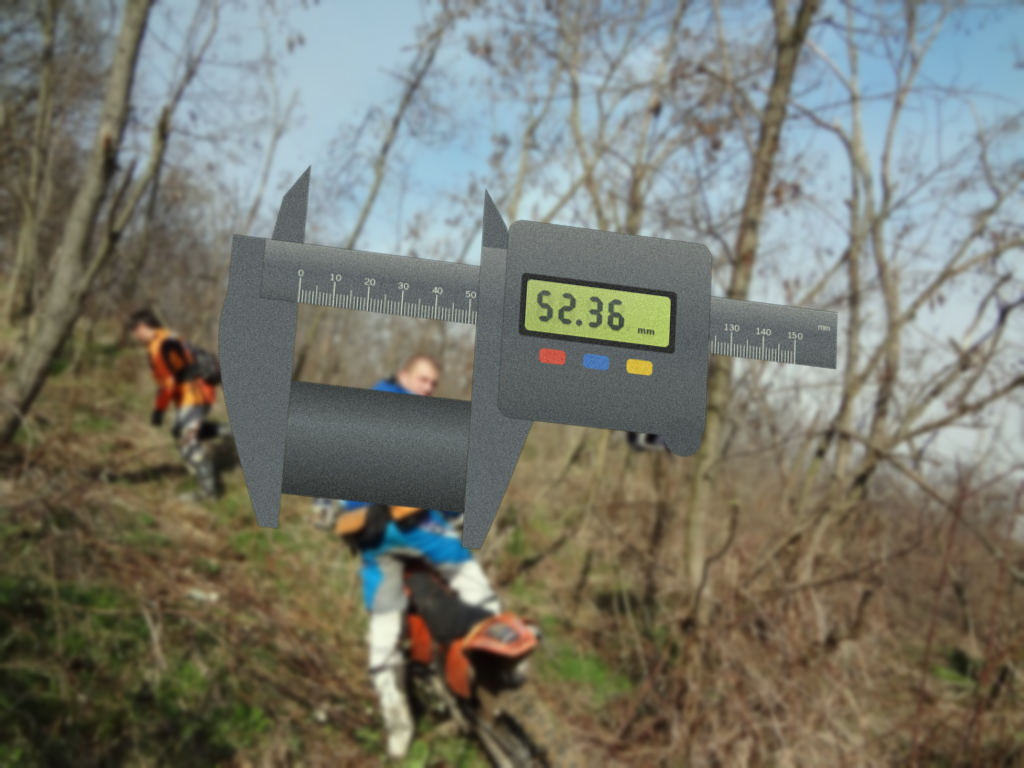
value=52.36 unit=mm
